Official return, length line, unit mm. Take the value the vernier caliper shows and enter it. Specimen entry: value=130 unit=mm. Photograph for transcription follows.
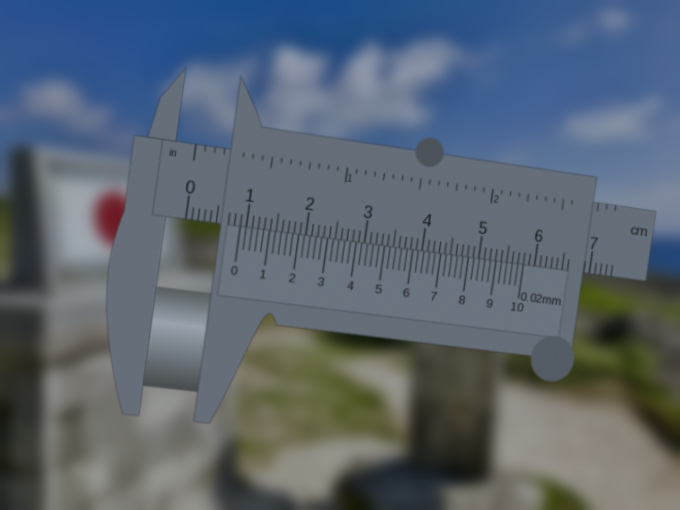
value=9.0 unit=mm
